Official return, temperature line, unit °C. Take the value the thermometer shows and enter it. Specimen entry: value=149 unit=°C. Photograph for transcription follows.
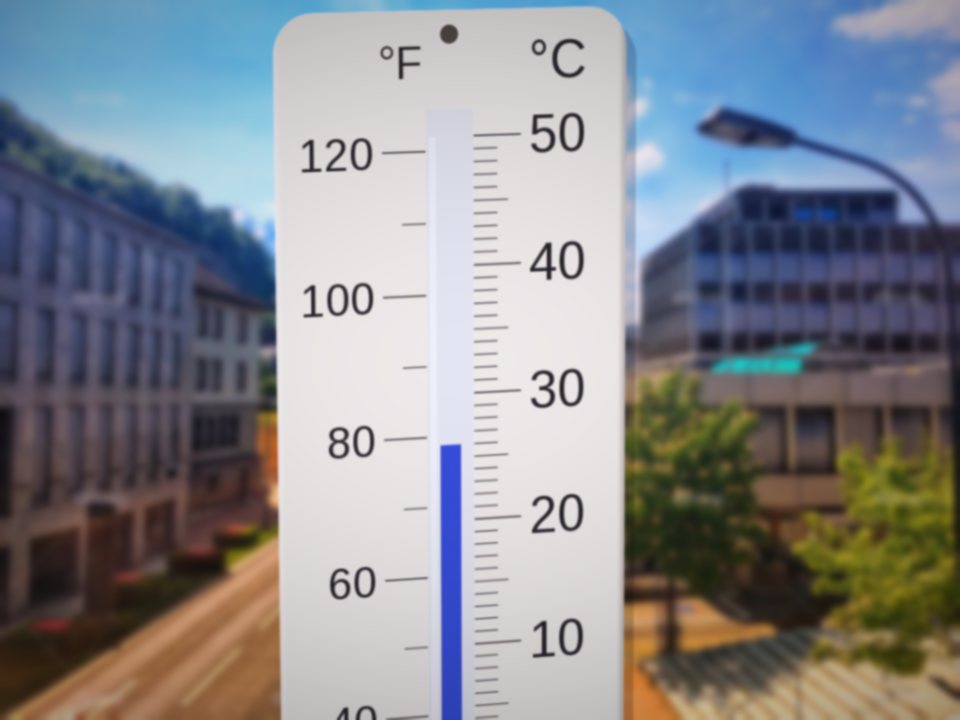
value=26 unit=°C
